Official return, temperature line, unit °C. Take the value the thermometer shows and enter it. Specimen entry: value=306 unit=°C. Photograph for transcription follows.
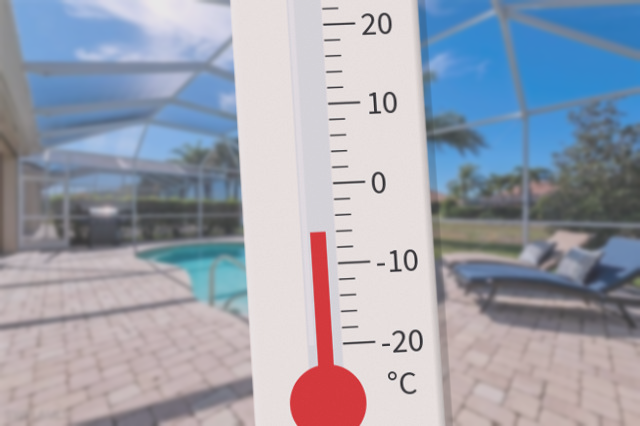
value=-6 unit=°C
